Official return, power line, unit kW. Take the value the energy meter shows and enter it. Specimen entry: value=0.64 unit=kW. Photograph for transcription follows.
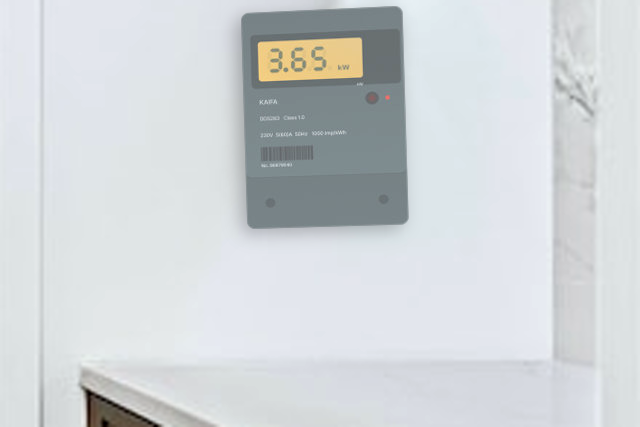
value=3.65 unit=kW
